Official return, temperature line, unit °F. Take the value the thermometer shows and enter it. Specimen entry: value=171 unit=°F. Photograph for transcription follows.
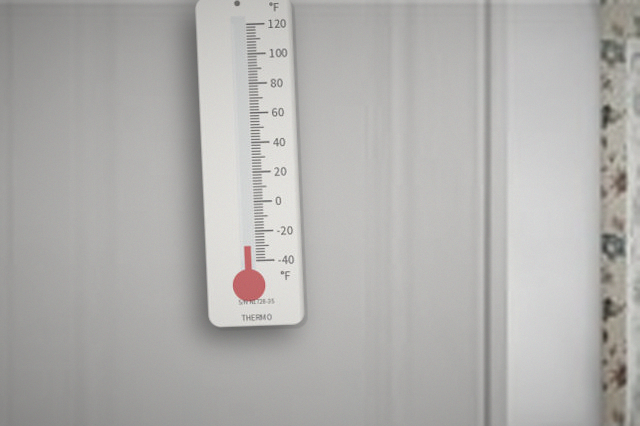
value=-30 unit=°F
